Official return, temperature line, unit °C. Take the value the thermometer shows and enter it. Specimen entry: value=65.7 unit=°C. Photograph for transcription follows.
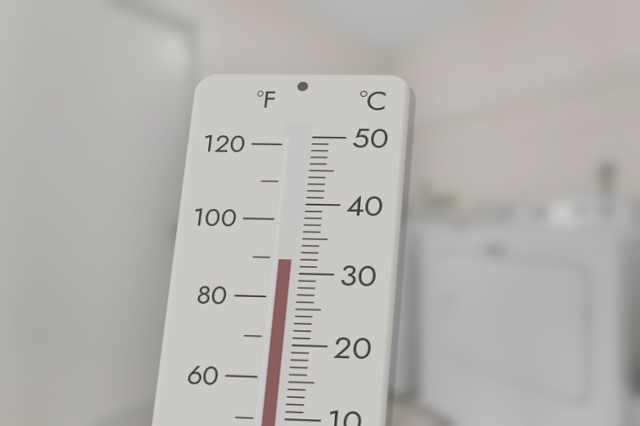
value=32 unit=°C
